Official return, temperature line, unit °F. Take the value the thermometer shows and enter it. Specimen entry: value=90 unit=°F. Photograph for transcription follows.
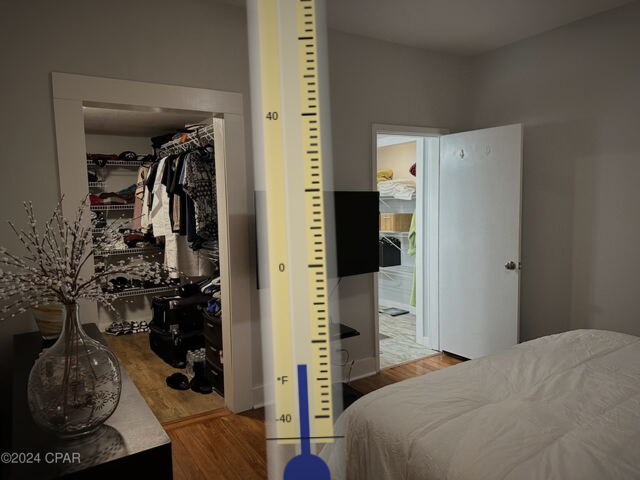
value=-26 unit=°F
